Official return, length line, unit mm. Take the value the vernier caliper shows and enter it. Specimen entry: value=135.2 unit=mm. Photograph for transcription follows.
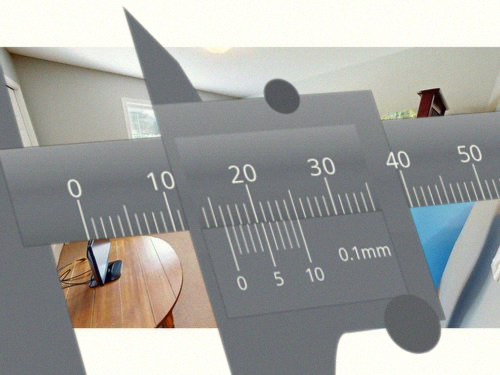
value=16.0 unit=mm
